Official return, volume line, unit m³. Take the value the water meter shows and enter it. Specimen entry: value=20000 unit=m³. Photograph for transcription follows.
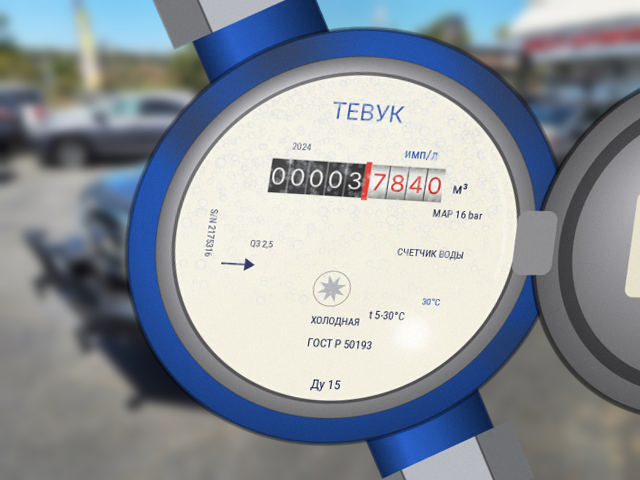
value=3.7840 unit=m³
